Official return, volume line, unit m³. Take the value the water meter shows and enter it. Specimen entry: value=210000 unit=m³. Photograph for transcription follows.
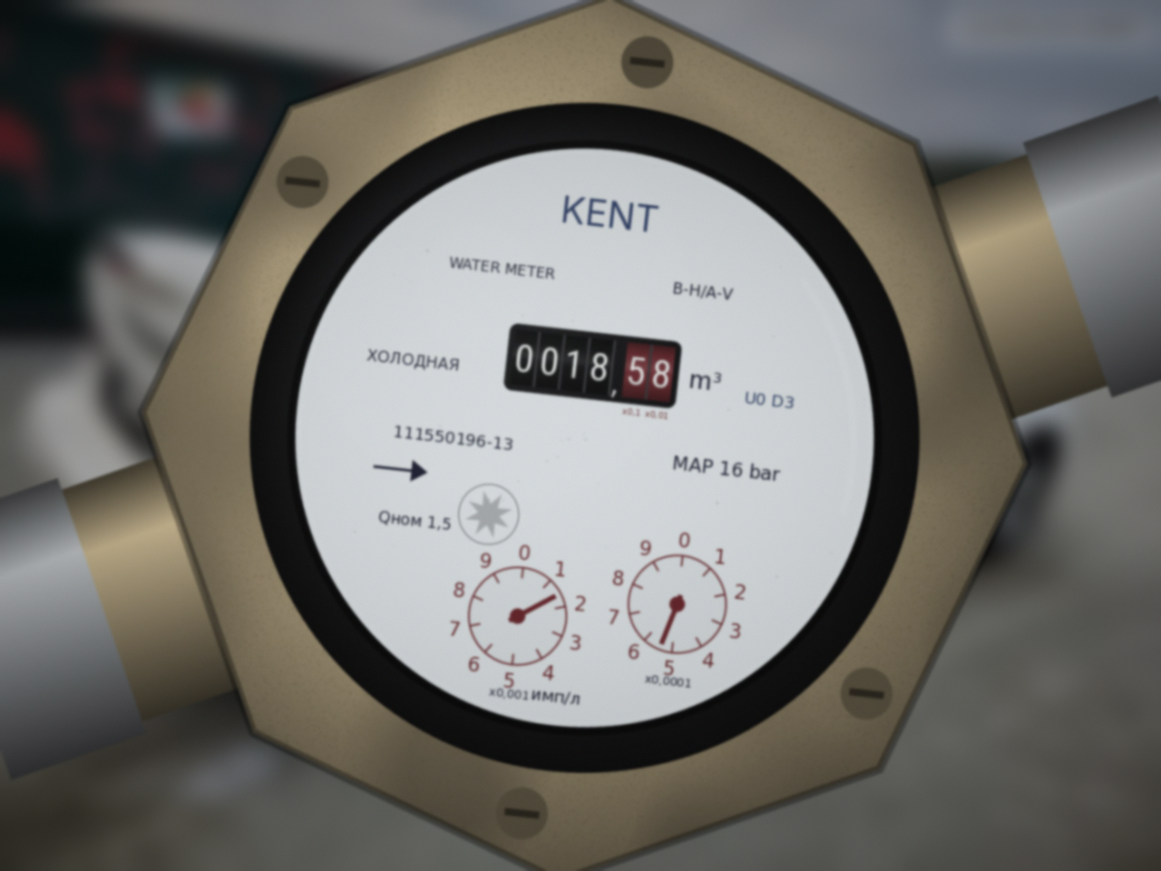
value=18.5815 unit=m³
